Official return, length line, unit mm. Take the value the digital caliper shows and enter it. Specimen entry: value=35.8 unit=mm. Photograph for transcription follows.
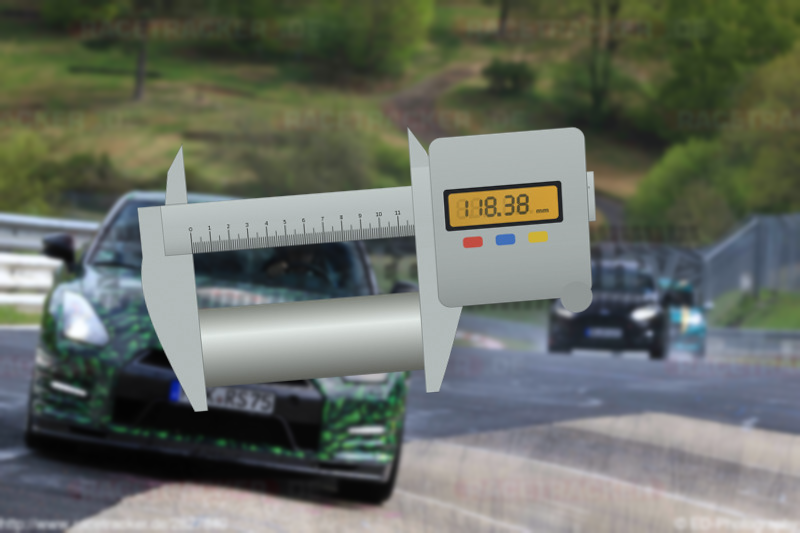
value=118.38 unit=mm
